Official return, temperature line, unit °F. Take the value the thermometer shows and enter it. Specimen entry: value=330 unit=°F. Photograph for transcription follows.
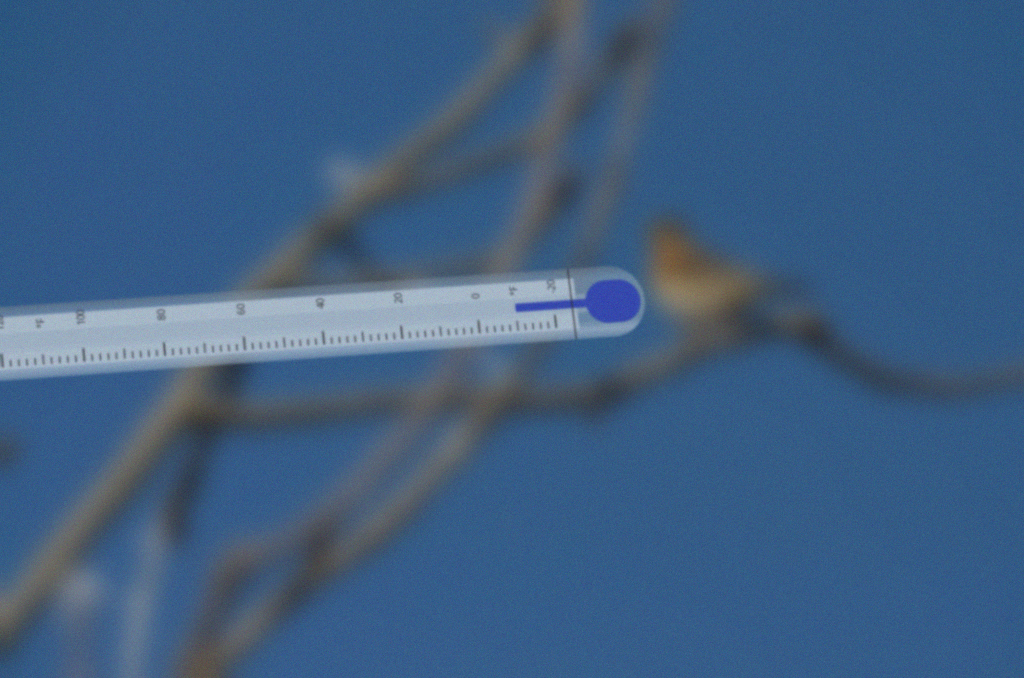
value=-10 unit=°F
